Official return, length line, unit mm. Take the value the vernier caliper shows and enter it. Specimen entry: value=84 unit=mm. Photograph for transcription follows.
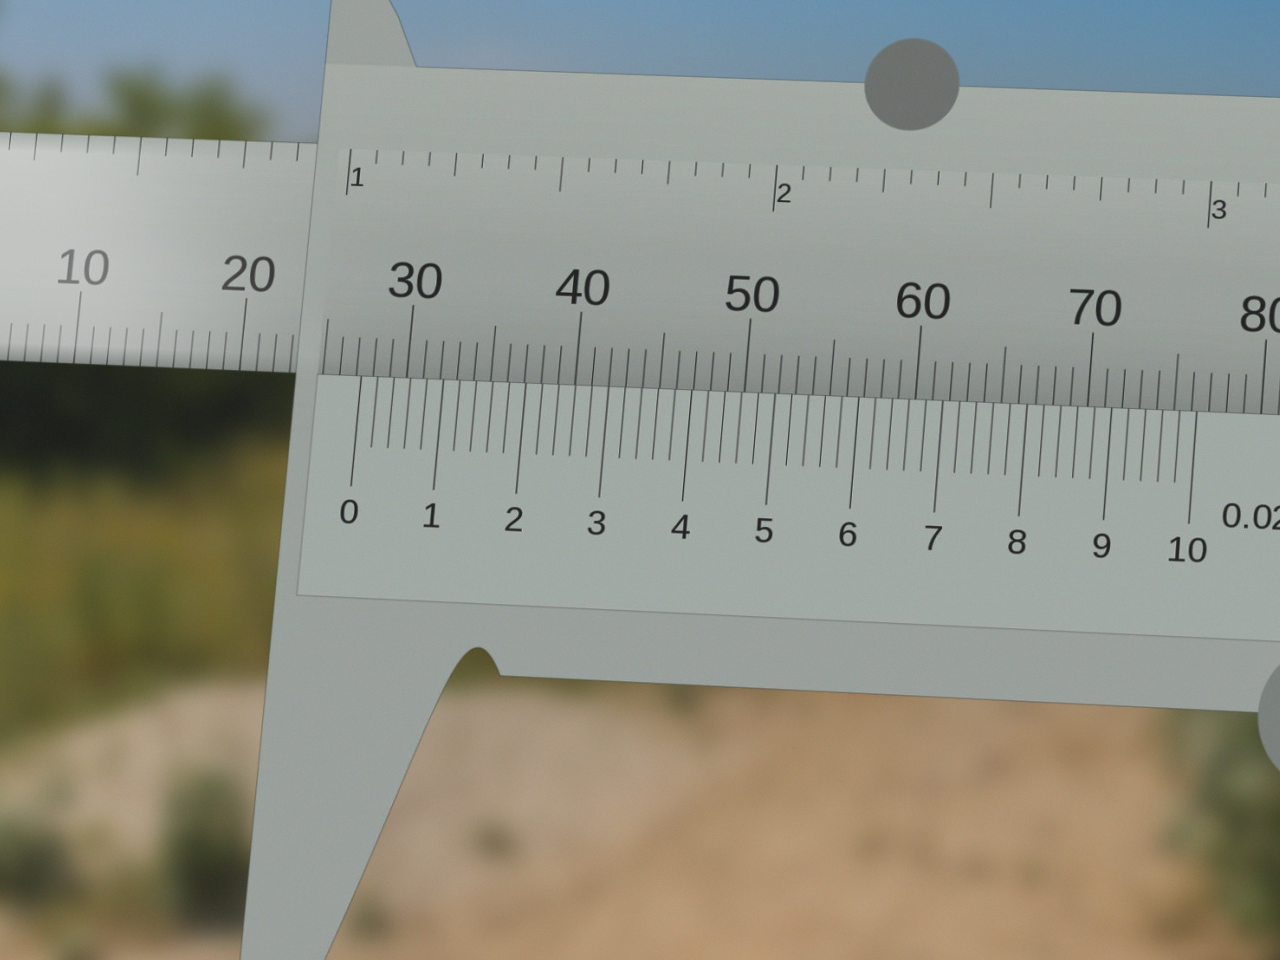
value=27.3 unit=mm
